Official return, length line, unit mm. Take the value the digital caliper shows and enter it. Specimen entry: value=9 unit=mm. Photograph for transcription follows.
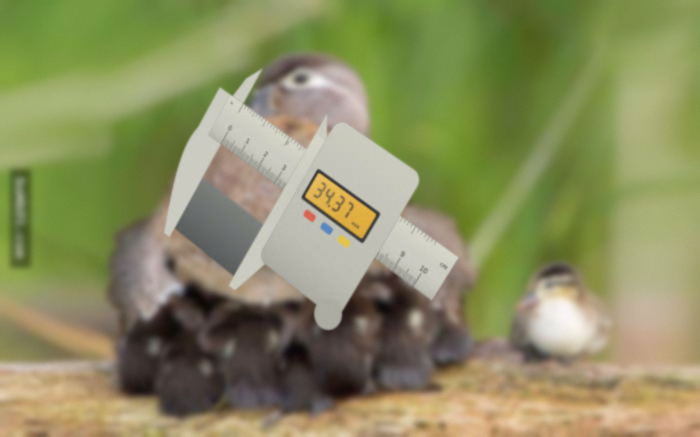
value=34.37 unit=mm
